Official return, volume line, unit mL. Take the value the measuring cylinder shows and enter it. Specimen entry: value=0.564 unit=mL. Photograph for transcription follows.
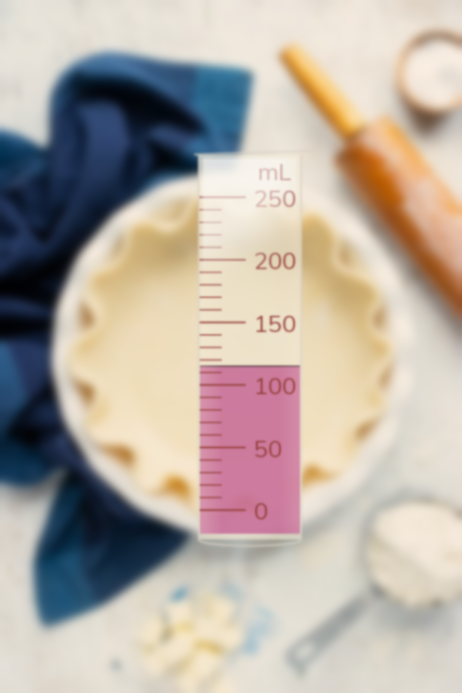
value=115 unit=mL
